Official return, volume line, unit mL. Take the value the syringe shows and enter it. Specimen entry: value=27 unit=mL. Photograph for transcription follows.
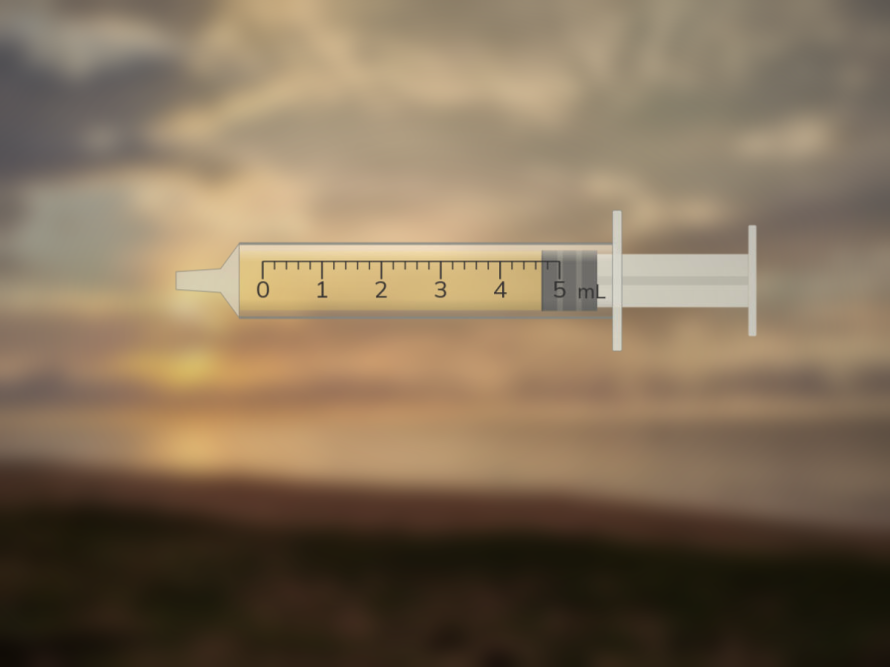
value=4.7 unit=mL
